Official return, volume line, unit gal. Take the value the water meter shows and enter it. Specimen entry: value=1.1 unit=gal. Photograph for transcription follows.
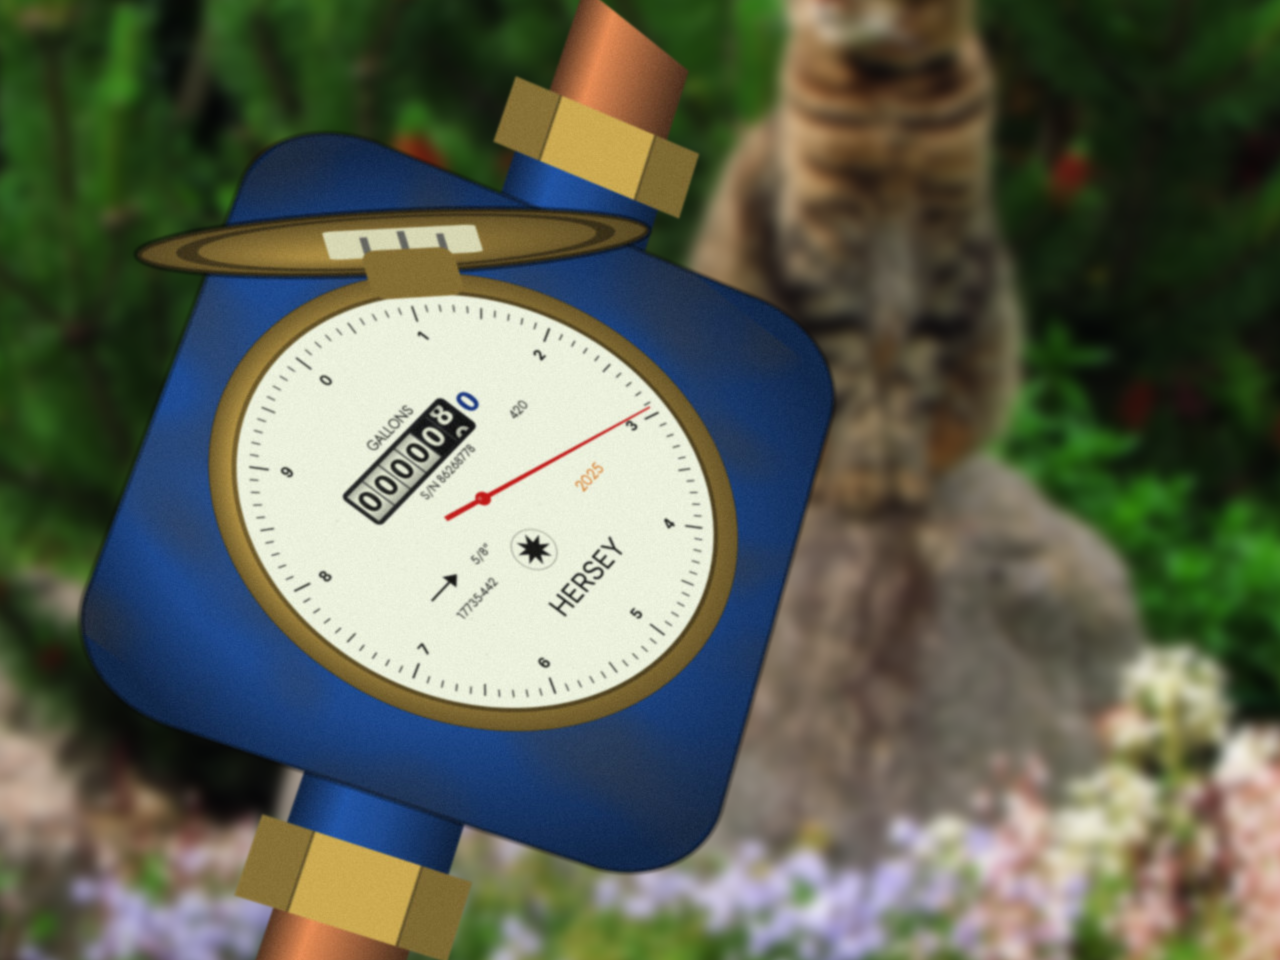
value=82.9 unit=gal
